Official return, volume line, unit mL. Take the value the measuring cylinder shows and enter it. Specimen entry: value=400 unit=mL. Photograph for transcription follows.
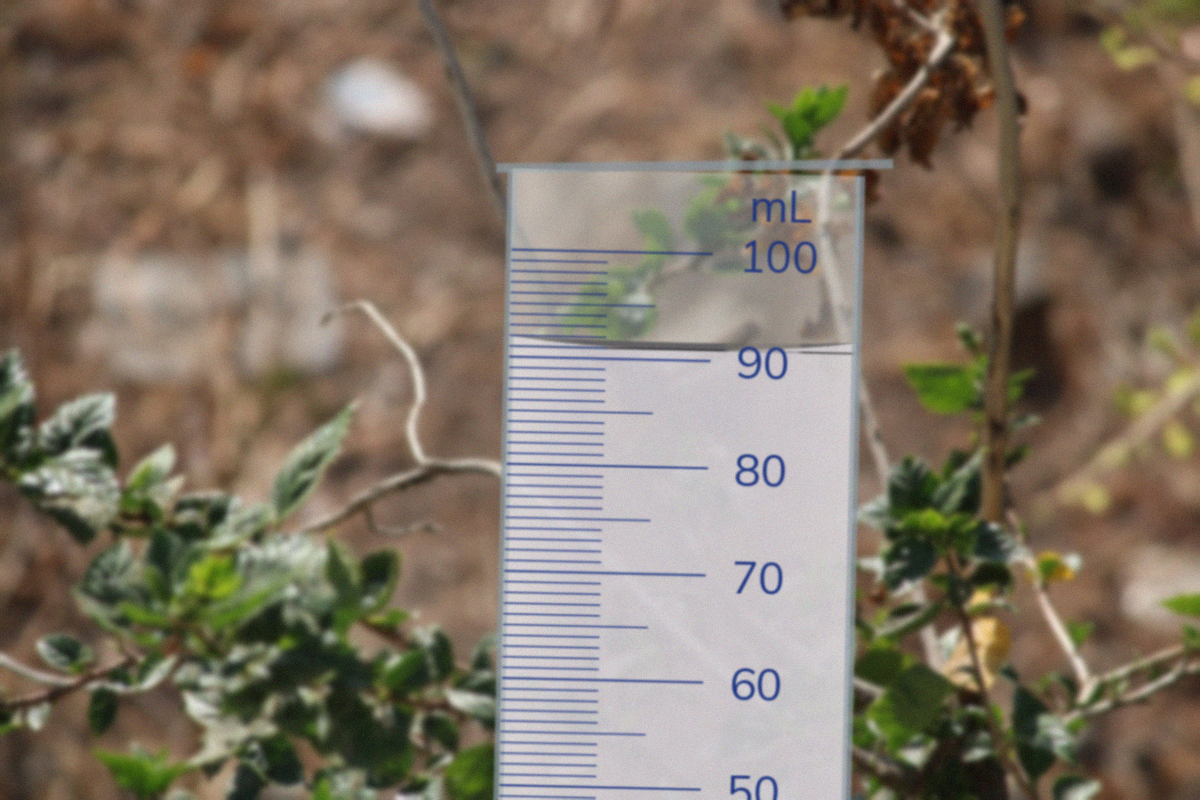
value=91 unit=mL
